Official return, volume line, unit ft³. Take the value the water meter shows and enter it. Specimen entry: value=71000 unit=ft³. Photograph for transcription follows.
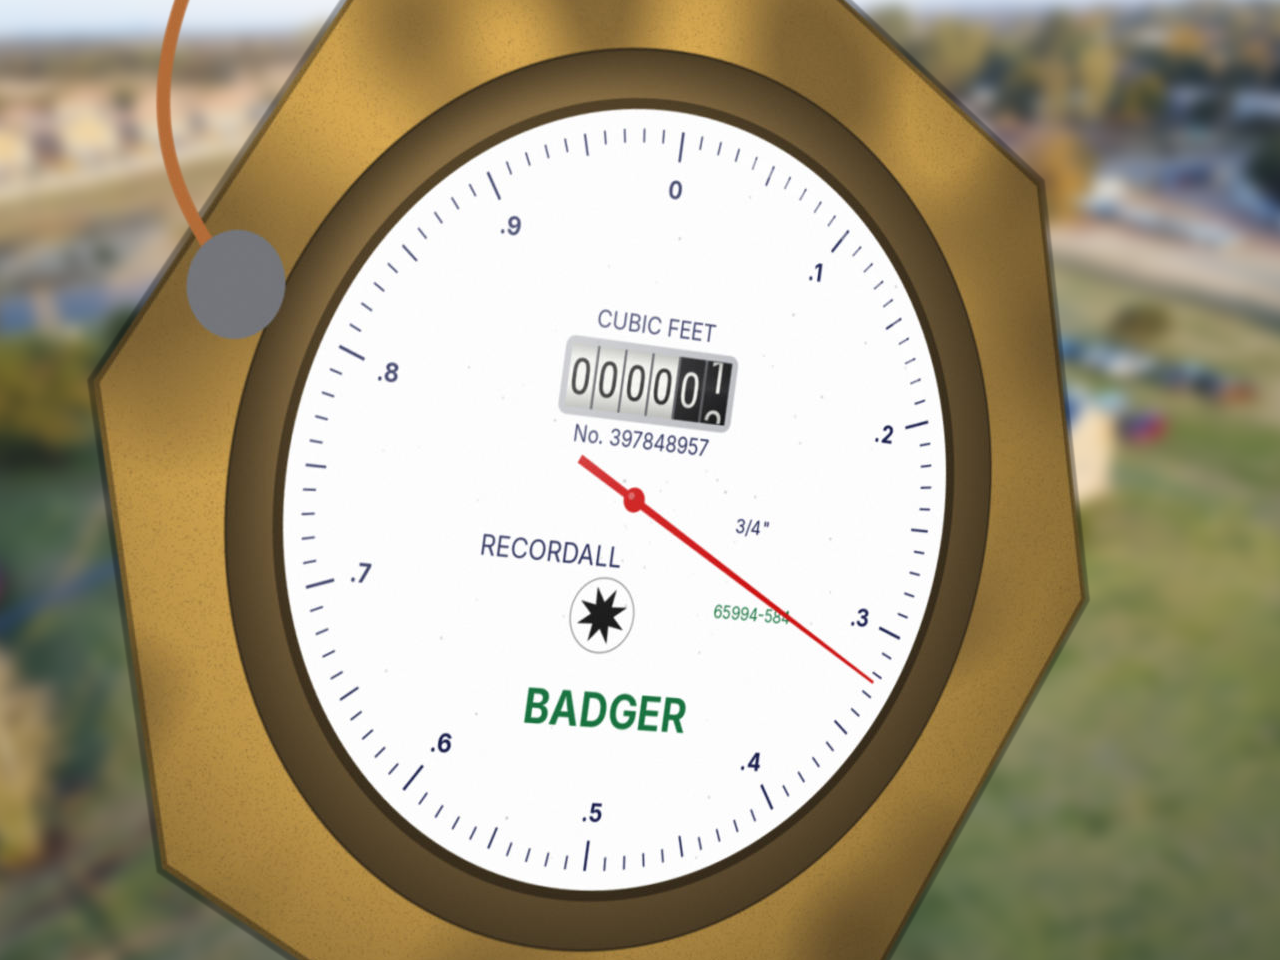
value=1.32 unit=ft³
